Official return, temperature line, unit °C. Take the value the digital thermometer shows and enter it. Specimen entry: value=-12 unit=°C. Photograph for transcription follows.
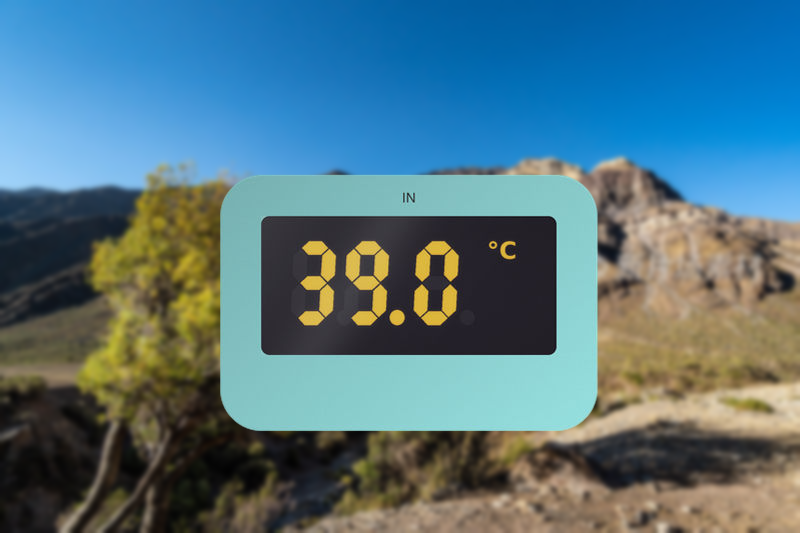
value=39.0 unit=°C
